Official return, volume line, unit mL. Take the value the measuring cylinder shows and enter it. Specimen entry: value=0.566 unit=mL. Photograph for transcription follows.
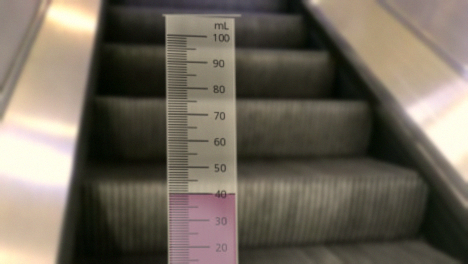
value=40 unit=mL
